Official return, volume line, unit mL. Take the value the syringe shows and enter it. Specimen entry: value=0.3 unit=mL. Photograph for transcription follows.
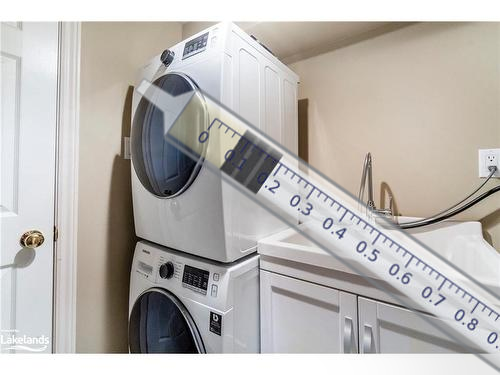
value=0.08 unit=mL
